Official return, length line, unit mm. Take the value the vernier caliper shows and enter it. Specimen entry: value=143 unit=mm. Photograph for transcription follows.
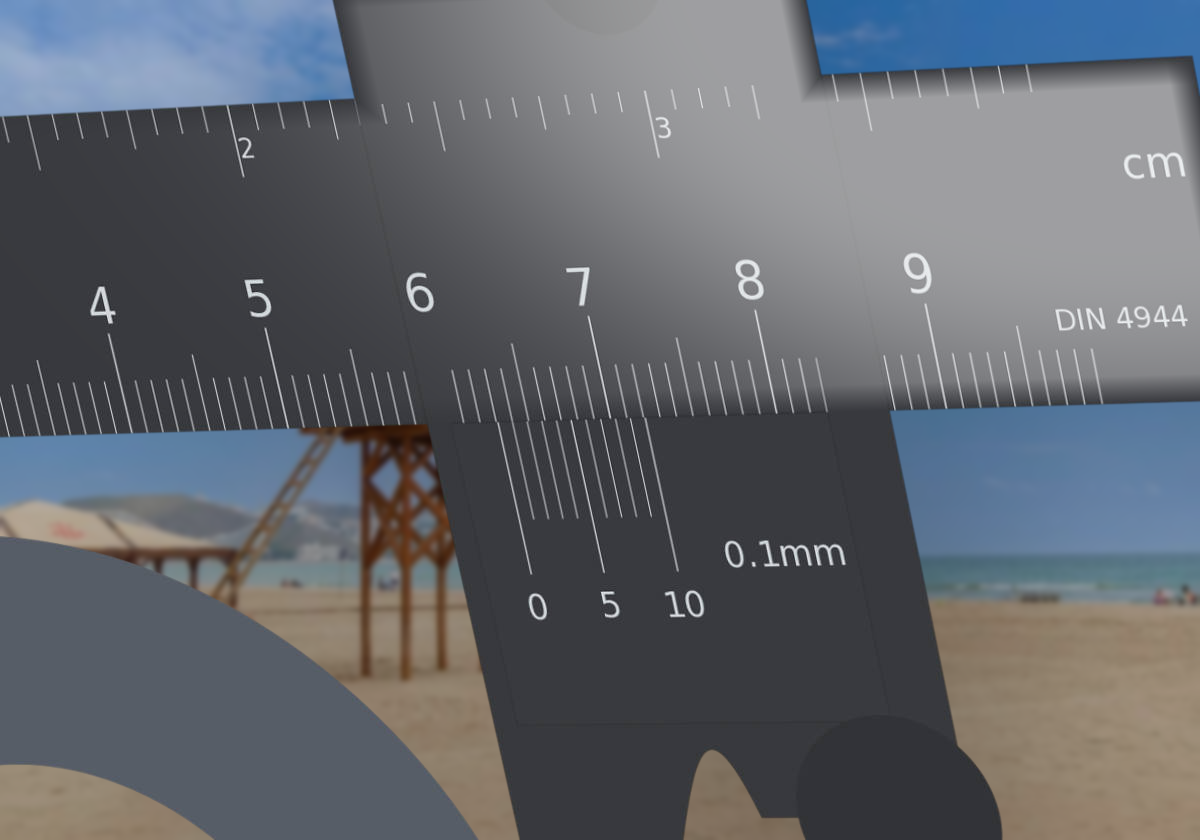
value=63.1 unit=mm
